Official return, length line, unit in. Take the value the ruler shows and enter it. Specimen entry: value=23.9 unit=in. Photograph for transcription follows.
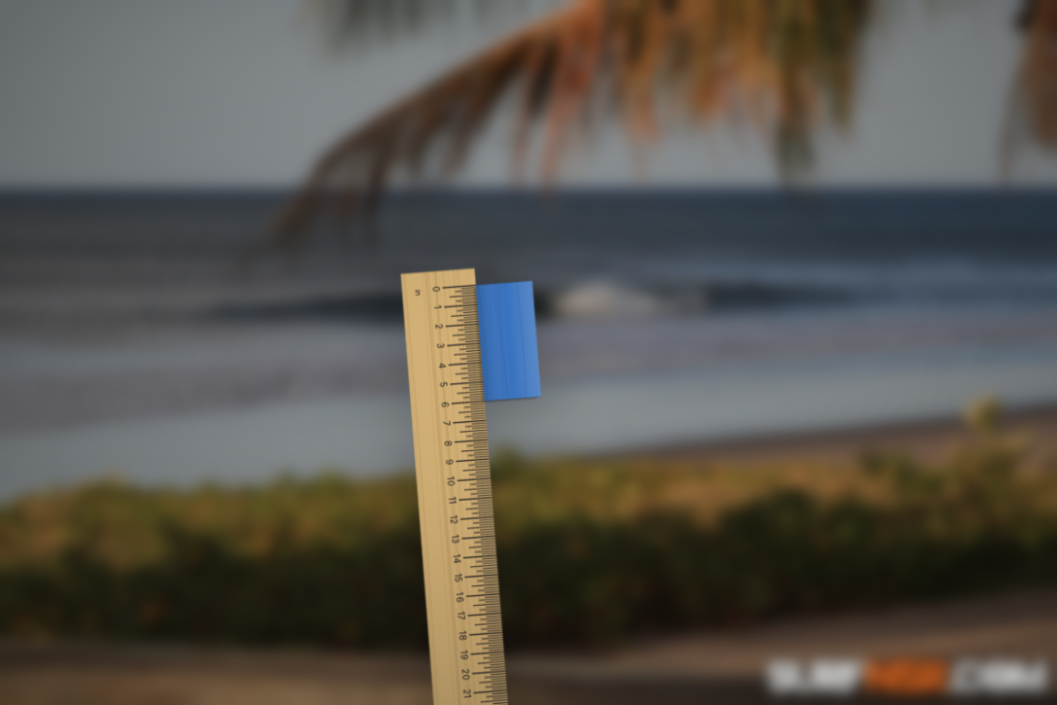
value=6 unit=in
